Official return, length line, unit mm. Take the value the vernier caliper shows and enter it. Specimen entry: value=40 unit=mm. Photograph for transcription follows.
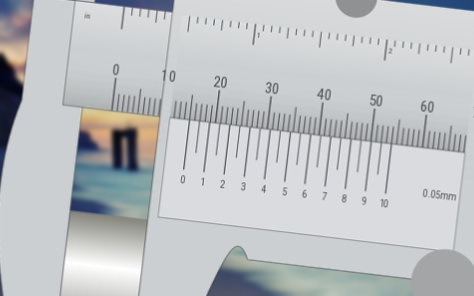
value=15.0 unit=mm
